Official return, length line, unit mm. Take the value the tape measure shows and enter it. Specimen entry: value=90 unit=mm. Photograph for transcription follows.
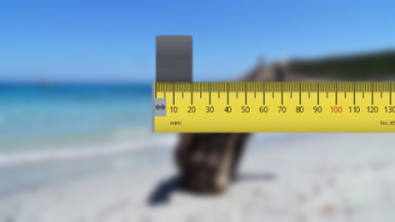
value=20 unit=mm
